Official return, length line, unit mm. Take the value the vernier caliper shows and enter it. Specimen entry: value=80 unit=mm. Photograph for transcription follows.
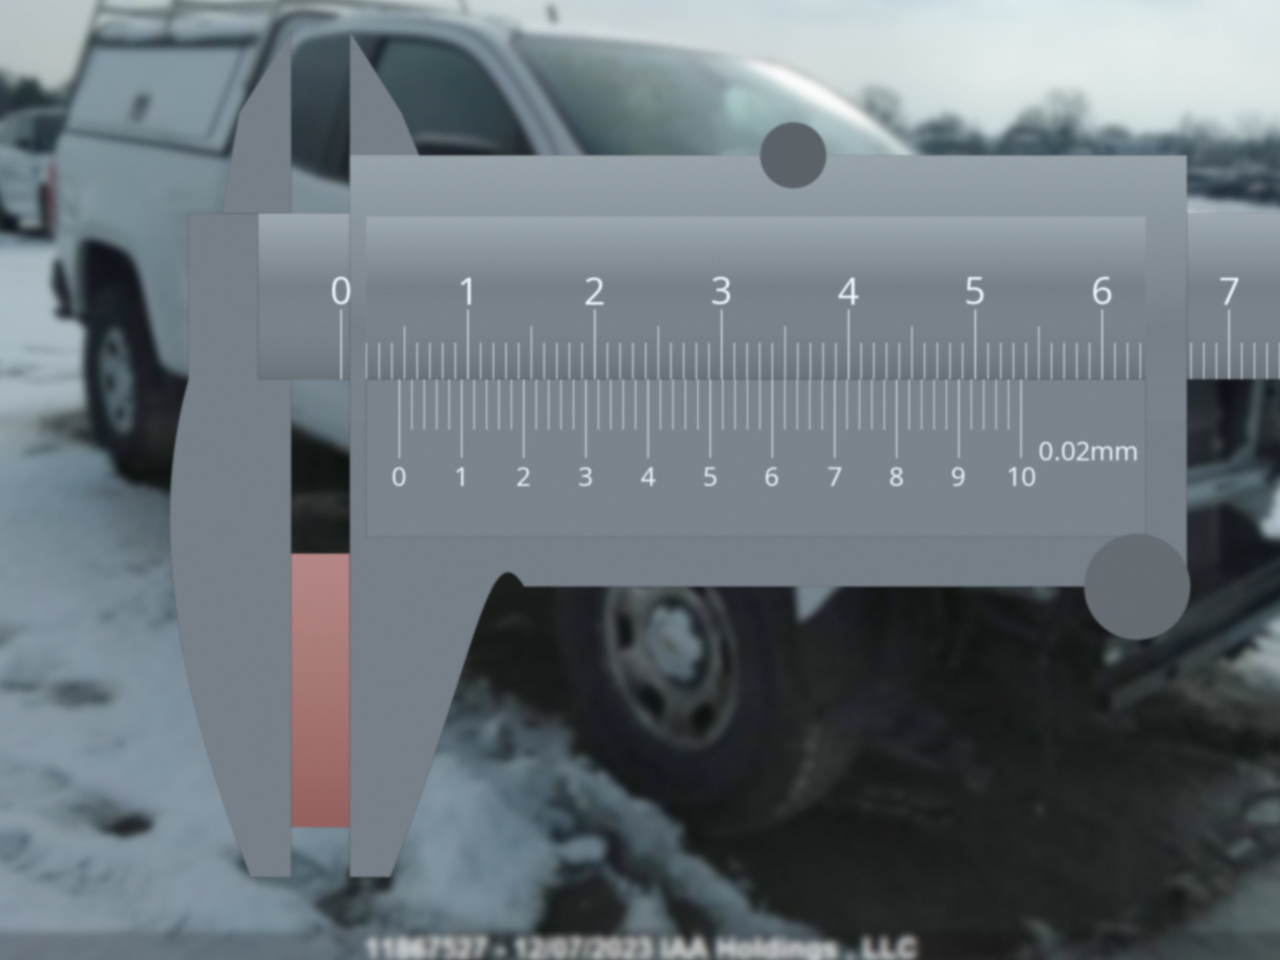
value=4.6 unit=mm
